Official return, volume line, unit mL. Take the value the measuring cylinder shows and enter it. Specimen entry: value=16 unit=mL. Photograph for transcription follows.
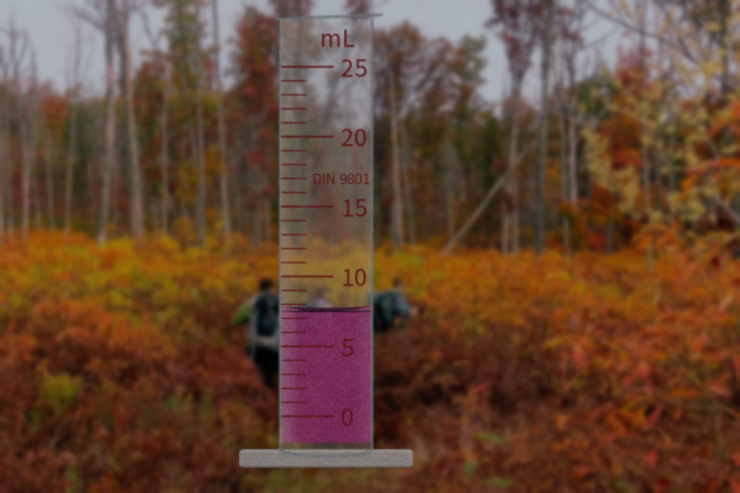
value=7.5 unit=mL
